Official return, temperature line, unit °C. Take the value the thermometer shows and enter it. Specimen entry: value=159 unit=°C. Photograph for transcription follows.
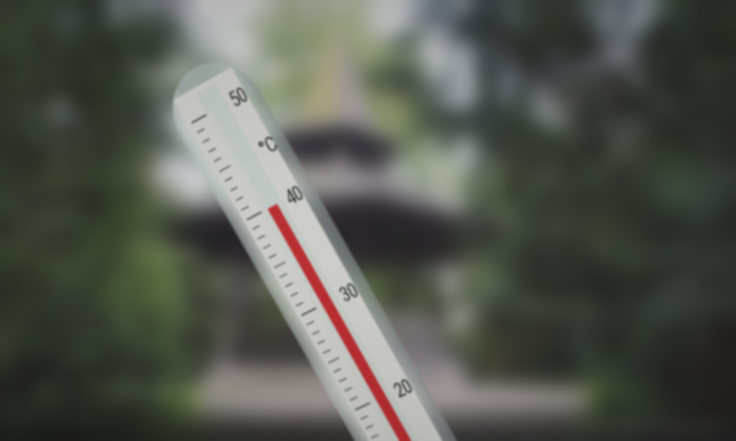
value=40 unit=°C
